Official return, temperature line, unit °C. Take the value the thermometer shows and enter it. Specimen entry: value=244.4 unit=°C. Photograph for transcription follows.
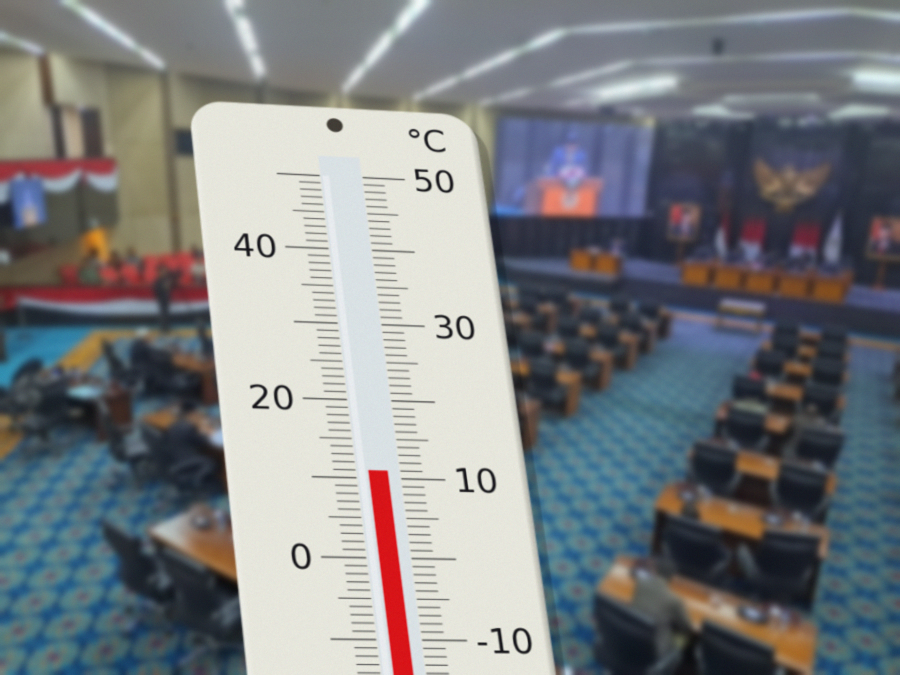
value=11 unit=°C
